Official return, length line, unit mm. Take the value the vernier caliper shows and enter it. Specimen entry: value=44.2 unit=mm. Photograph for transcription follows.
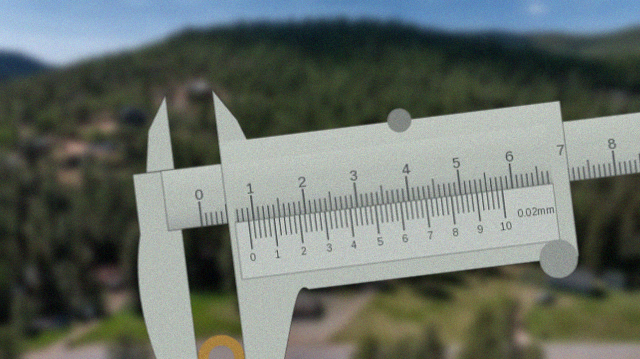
value=9.0 unit=mm
